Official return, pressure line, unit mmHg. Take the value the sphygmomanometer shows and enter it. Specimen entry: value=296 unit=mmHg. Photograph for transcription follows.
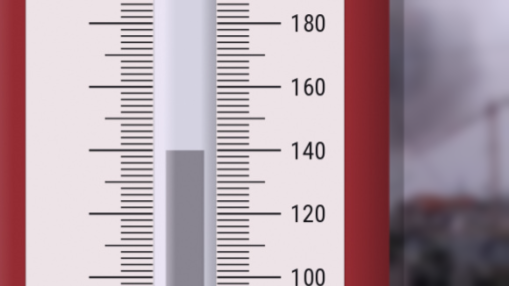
value=140 unit=mmHg
